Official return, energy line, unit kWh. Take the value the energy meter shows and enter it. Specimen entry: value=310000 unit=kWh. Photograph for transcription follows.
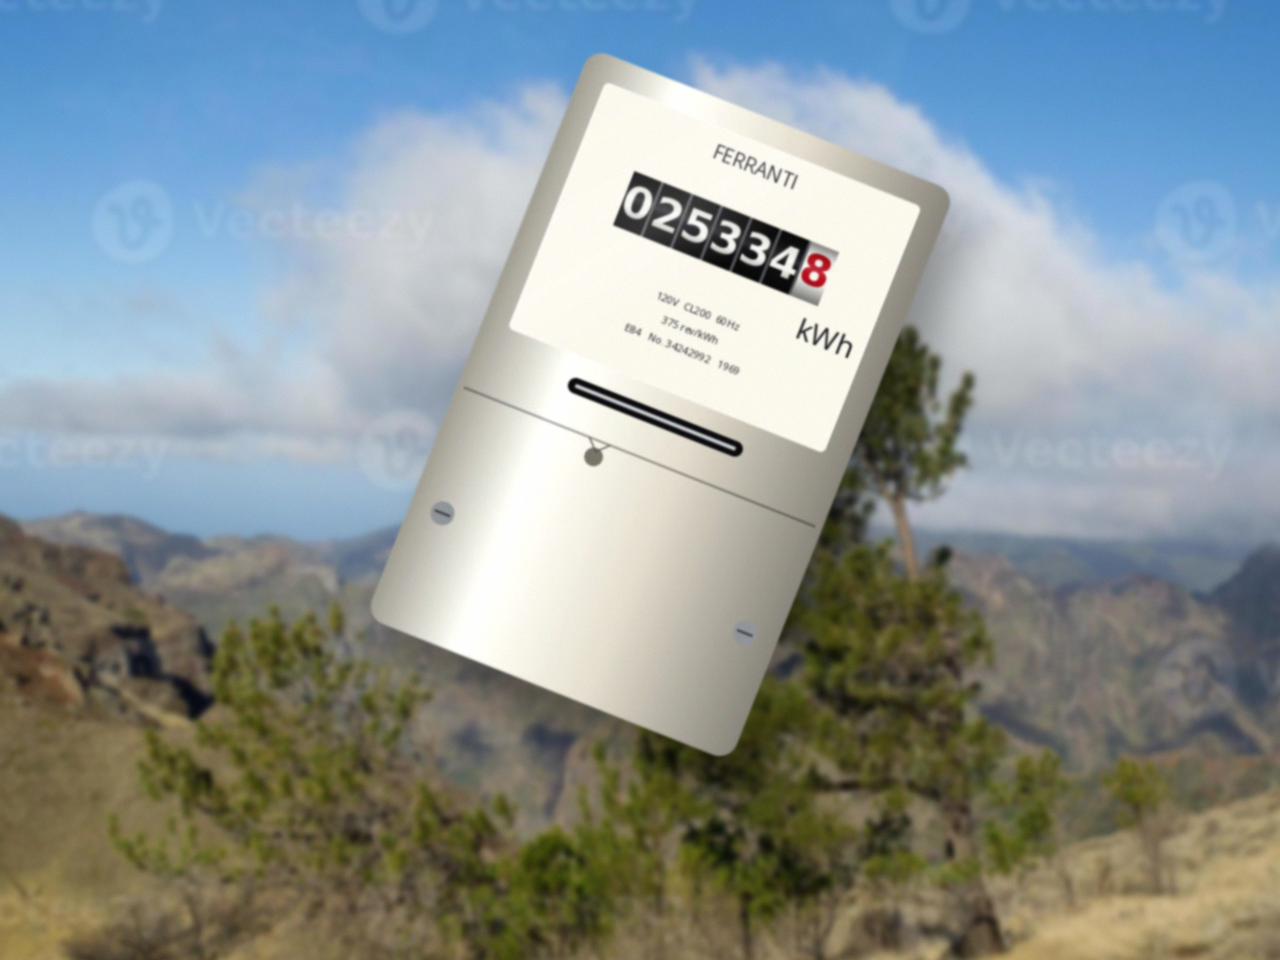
value=25334.8 unit=kWh
